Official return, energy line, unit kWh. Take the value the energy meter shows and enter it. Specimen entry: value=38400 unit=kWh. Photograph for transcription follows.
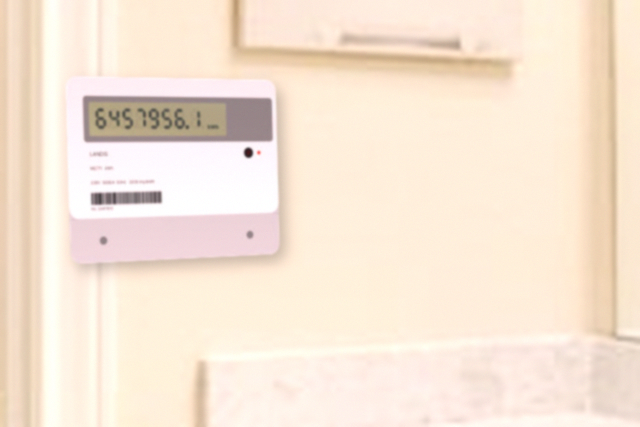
value=6457956.1 unit=kWh
